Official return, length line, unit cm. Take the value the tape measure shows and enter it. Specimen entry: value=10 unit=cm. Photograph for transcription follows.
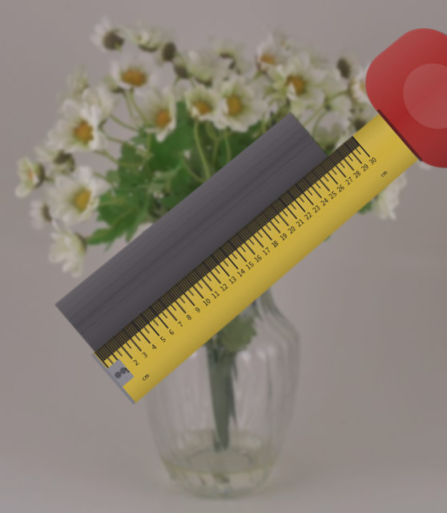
value=27 unit=cm
